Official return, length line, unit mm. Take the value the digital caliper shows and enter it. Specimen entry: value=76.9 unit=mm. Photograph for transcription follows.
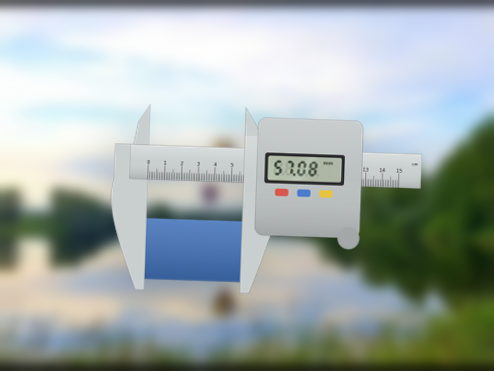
value=57.08 unit=mm
